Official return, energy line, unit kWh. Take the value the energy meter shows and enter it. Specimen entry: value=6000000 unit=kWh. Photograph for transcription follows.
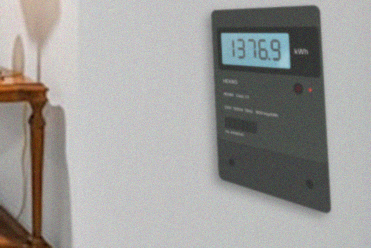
value=1376.9 unit=kWh
